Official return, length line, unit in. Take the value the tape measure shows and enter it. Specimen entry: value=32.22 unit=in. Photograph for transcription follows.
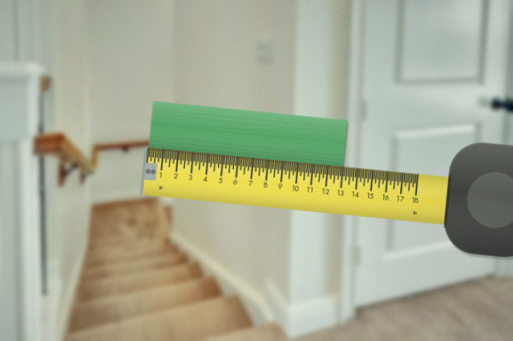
value=13 unit=in
